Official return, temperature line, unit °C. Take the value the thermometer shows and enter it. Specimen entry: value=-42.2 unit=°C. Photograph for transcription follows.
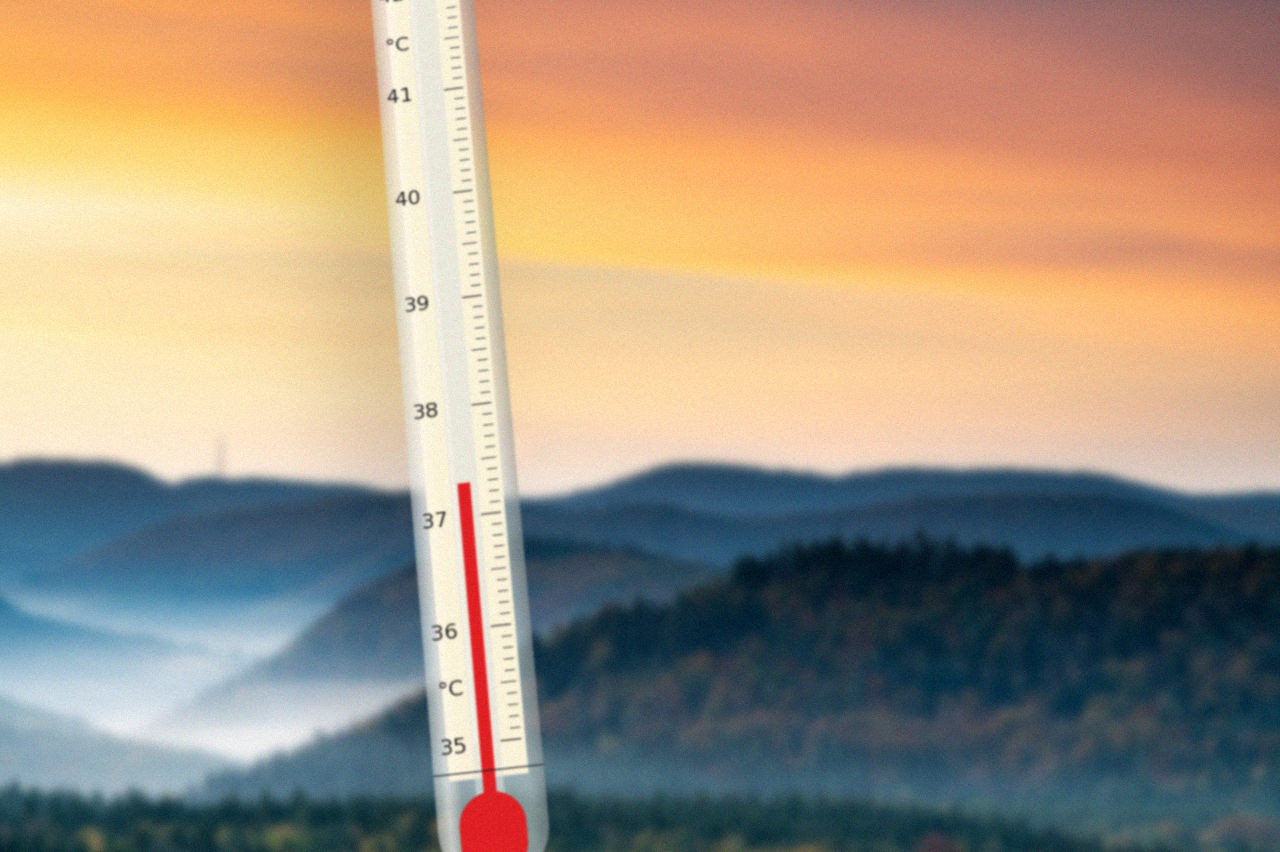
value=37.3 unit=°C
